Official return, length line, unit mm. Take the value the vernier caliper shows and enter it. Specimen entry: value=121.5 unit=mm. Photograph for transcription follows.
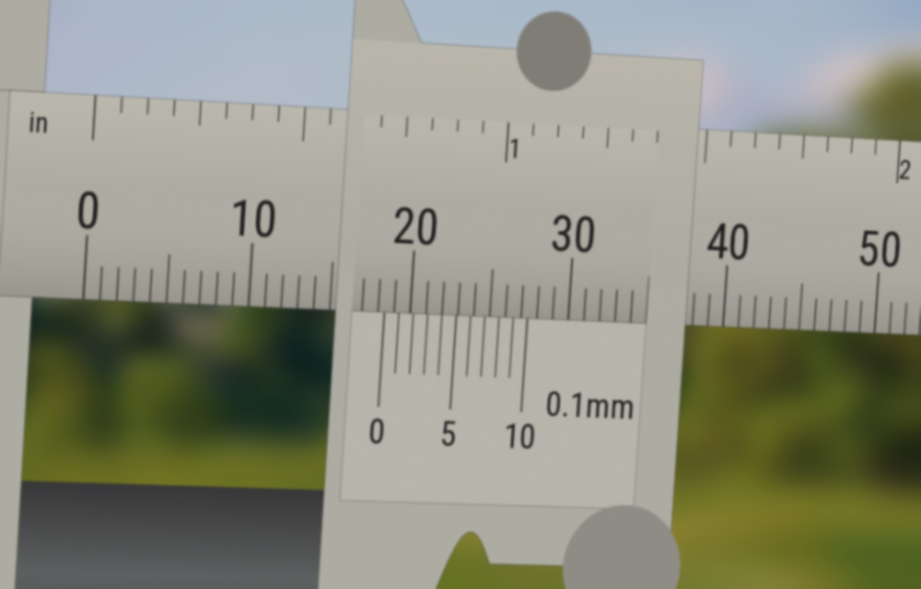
value=18.4 unit=mm
